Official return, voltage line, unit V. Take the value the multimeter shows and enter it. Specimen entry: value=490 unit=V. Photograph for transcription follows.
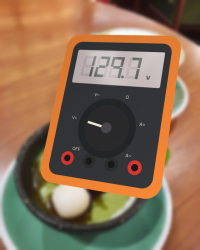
value=129.7 unit=V
